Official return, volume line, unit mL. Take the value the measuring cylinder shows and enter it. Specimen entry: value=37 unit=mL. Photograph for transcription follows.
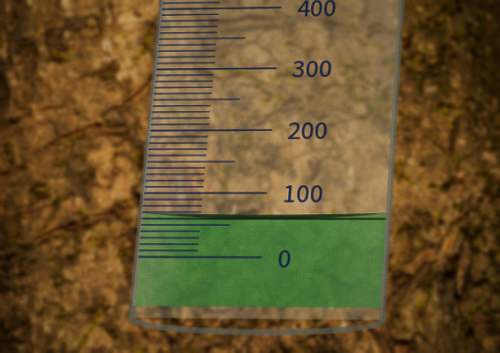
value=60 unit=mL
